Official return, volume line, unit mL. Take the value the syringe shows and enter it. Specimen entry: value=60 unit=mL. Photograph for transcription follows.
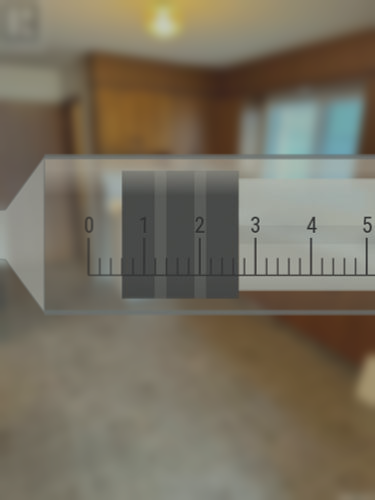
value=0.6 unit=mL
